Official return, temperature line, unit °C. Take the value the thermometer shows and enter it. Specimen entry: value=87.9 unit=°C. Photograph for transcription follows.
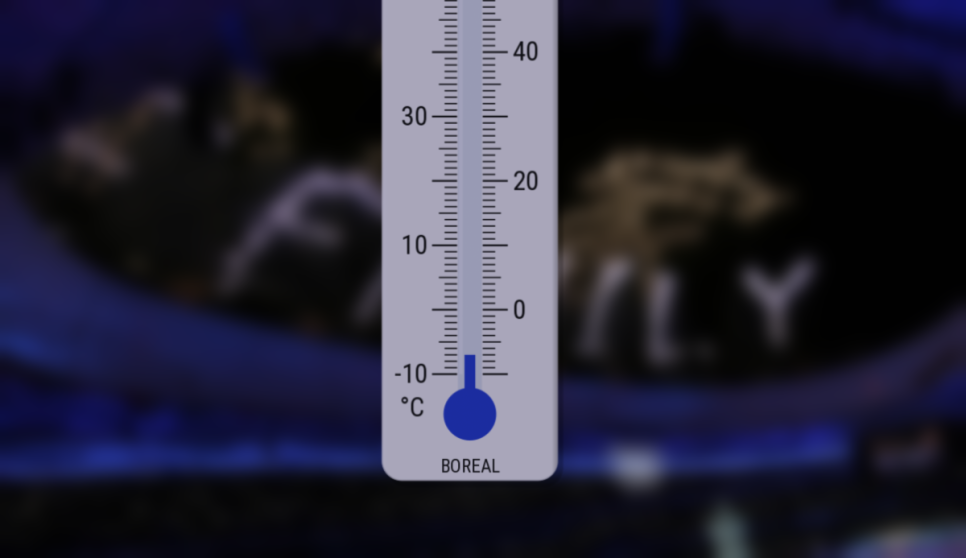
value=-7 unit=°C
